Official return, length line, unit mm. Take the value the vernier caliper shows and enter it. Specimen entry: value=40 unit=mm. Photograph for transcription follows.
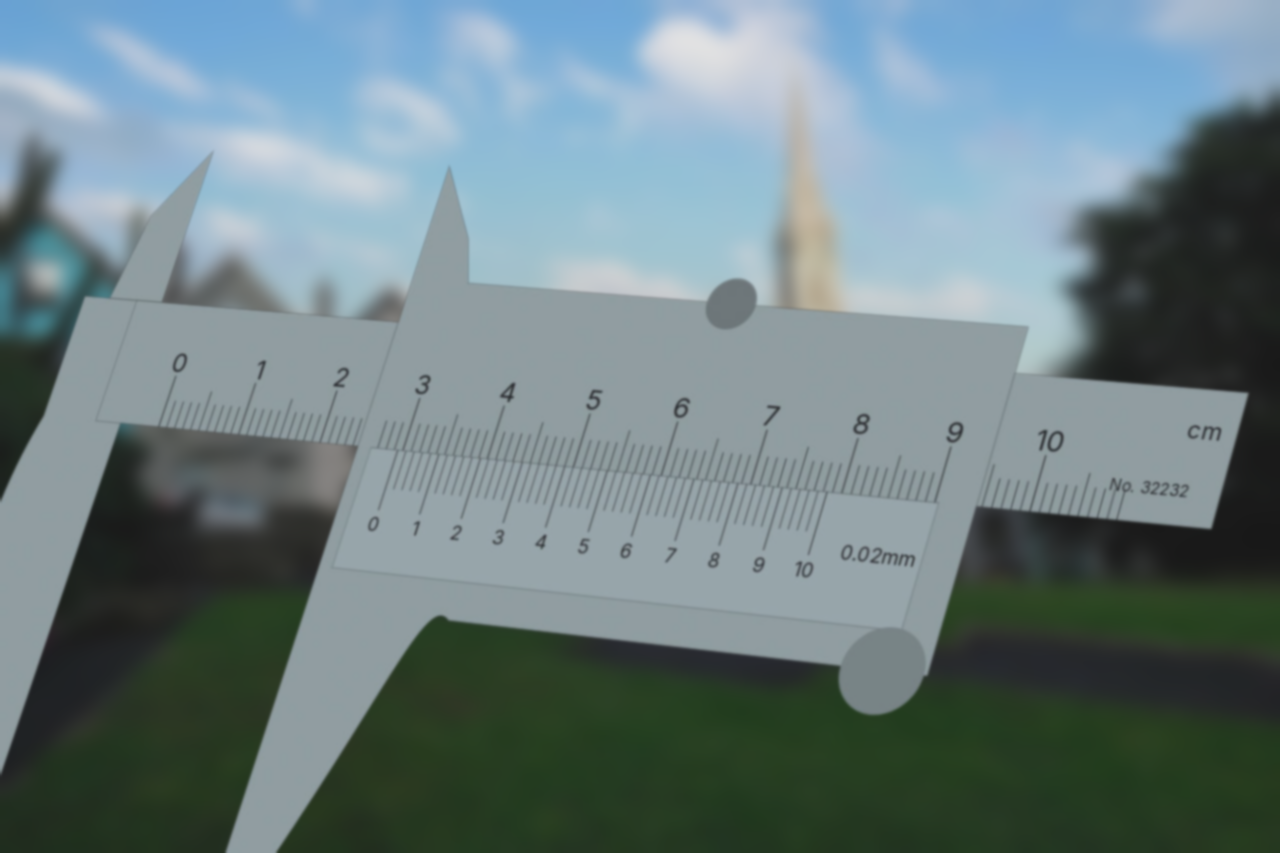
value=29.4 unit=mm
